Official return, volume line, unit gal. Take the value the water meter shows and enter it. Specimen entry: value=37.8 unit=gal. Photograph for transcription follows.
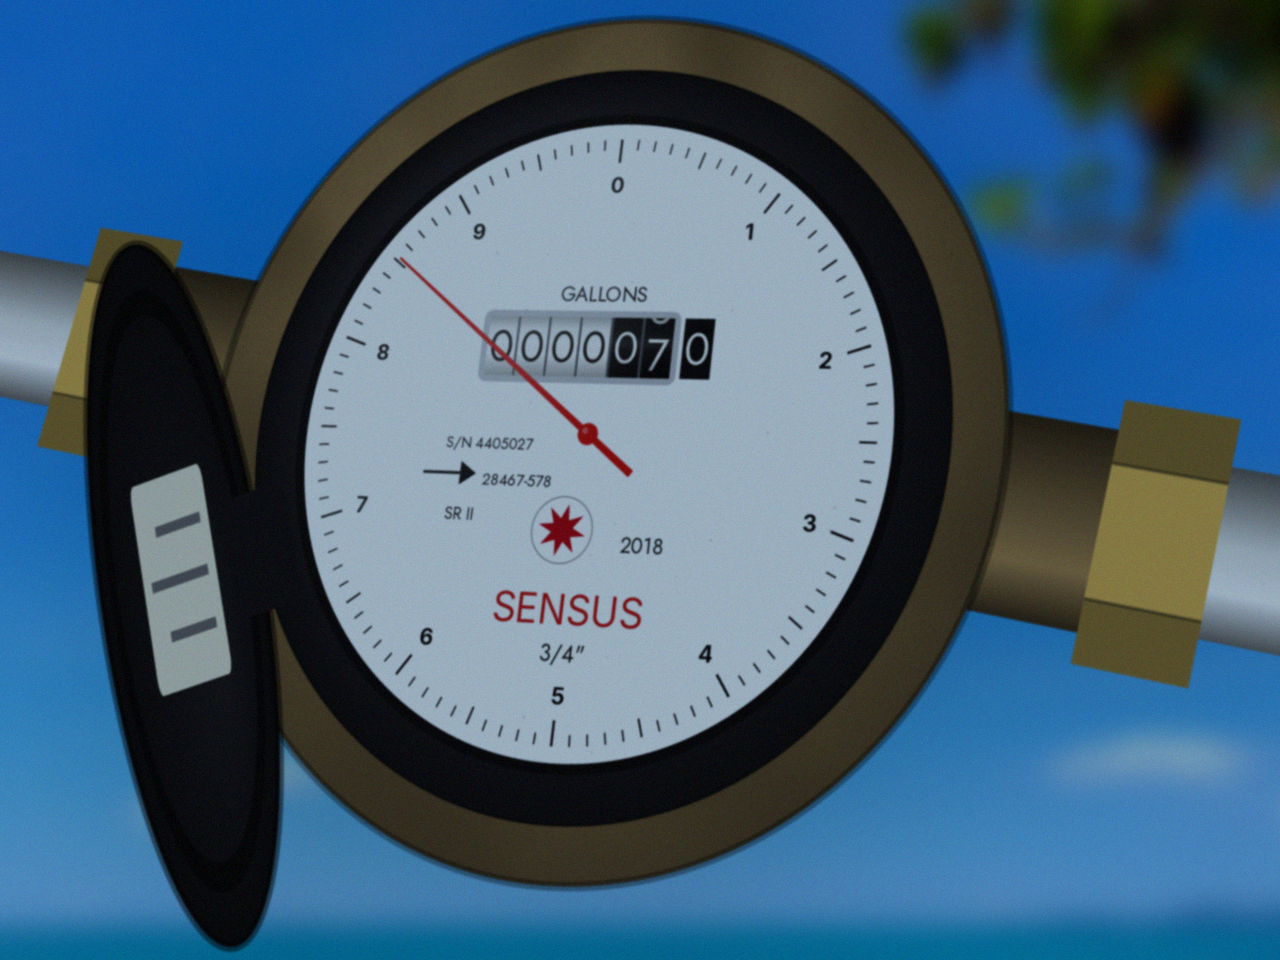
value=68.5 unit=gal
